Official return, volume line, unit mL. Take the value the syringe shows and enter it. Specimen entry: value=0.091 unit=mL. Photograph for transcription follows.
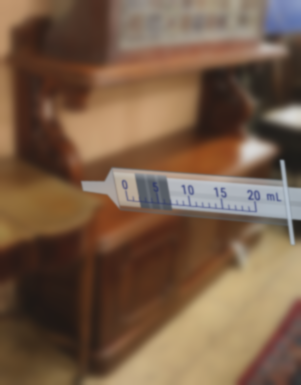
value=2 unit=mL
